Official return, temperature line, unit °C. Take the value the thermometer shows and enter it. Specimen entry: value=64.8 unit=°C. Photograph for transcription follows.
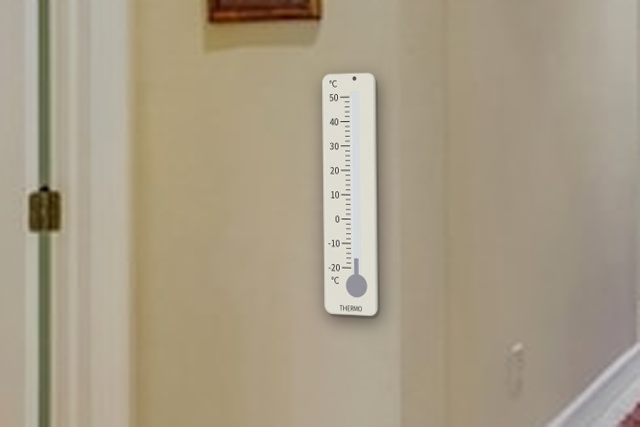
value=-16 unit=°C
